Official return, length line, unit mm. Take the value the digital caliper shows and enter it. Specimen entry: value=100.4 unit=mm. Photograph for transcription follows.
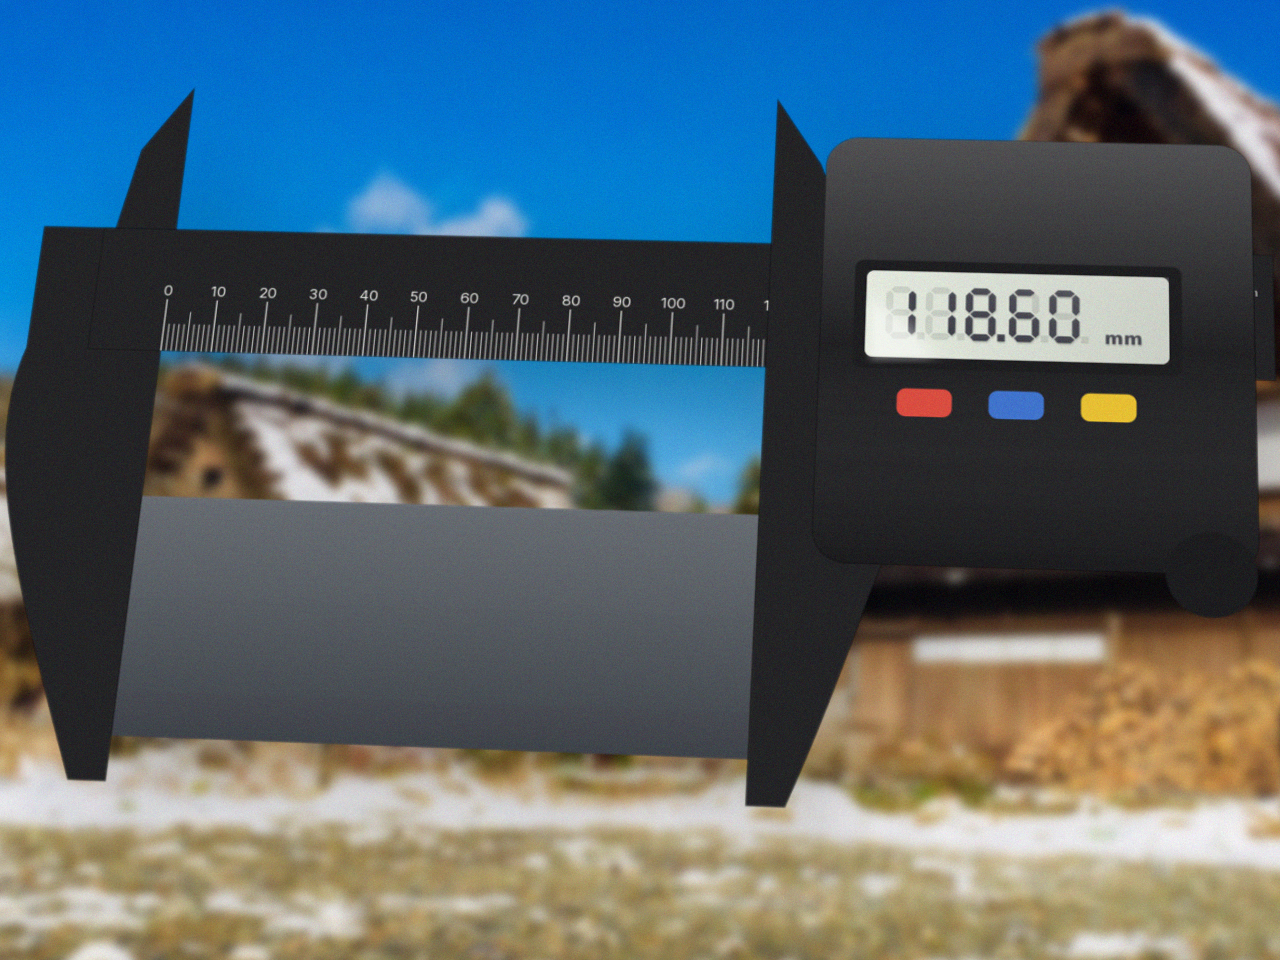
value=118.60 unit=mm
